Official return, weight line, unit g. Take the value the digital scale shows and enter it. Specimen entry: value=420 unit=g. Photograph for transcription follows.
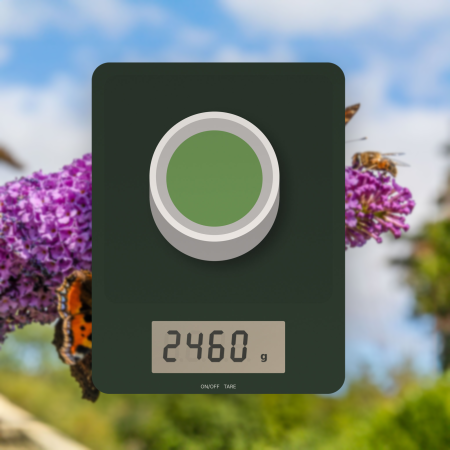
value=2460 unit=g
